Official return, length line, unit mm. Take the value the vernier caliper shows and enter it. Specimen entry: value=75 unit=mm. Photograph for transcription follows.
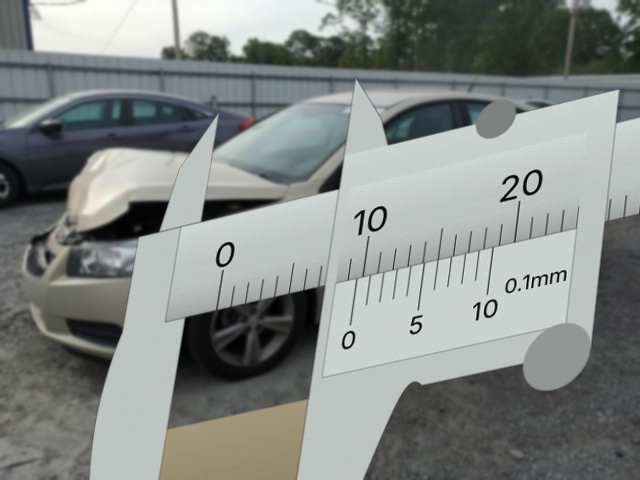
value=9.6 unit=mm
